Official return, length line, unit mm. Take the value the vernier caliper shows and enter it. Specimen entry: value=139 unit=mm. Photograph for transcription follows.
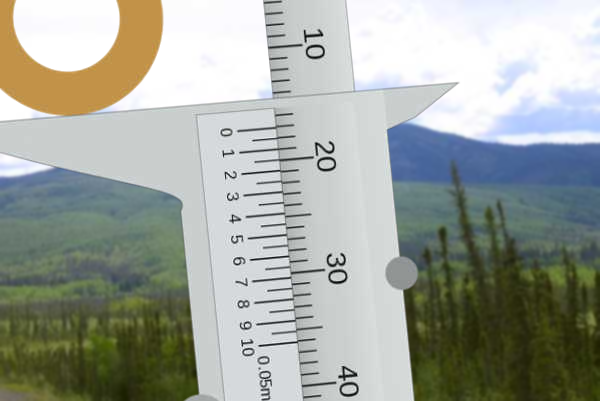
value=17.1 unit=mm
